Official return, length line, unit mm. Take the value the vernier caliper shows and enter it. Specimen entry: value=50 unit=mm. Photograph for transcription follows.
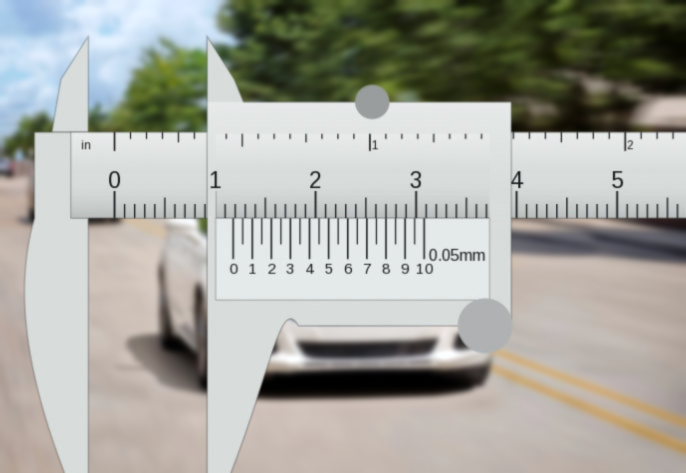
value=11.8 unit=mm
